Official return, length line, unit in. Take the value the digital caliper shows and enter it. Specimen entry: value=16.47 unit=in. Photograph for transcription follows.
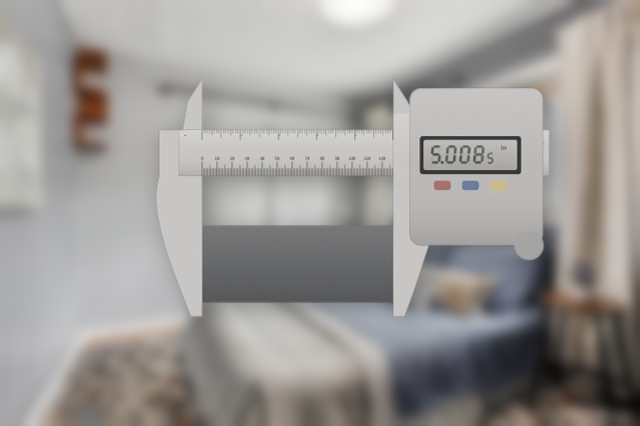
value=5.0085 unit=in
